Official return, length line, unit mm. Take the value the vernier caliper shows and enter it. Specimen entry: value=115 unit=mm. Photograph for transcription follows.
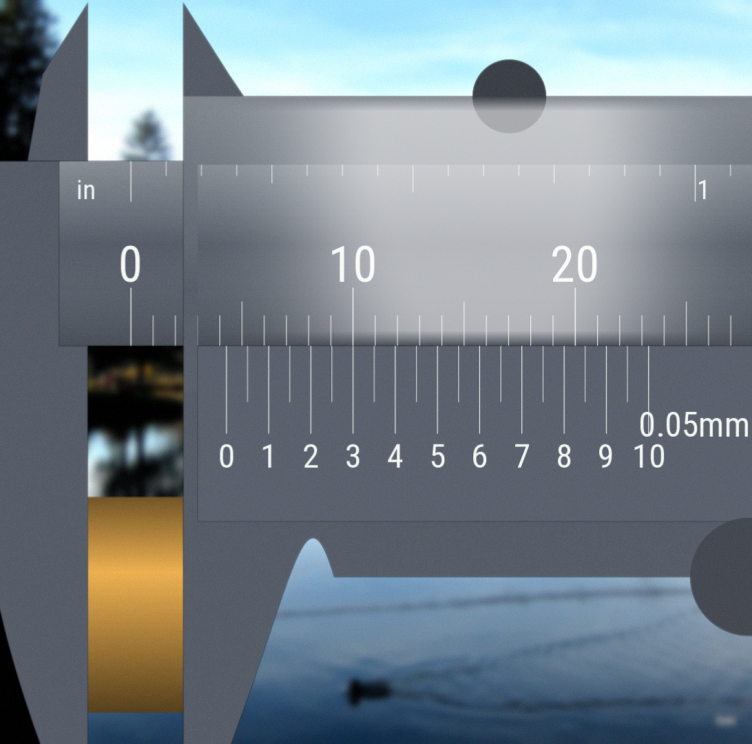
value=4.30 unit=mm
